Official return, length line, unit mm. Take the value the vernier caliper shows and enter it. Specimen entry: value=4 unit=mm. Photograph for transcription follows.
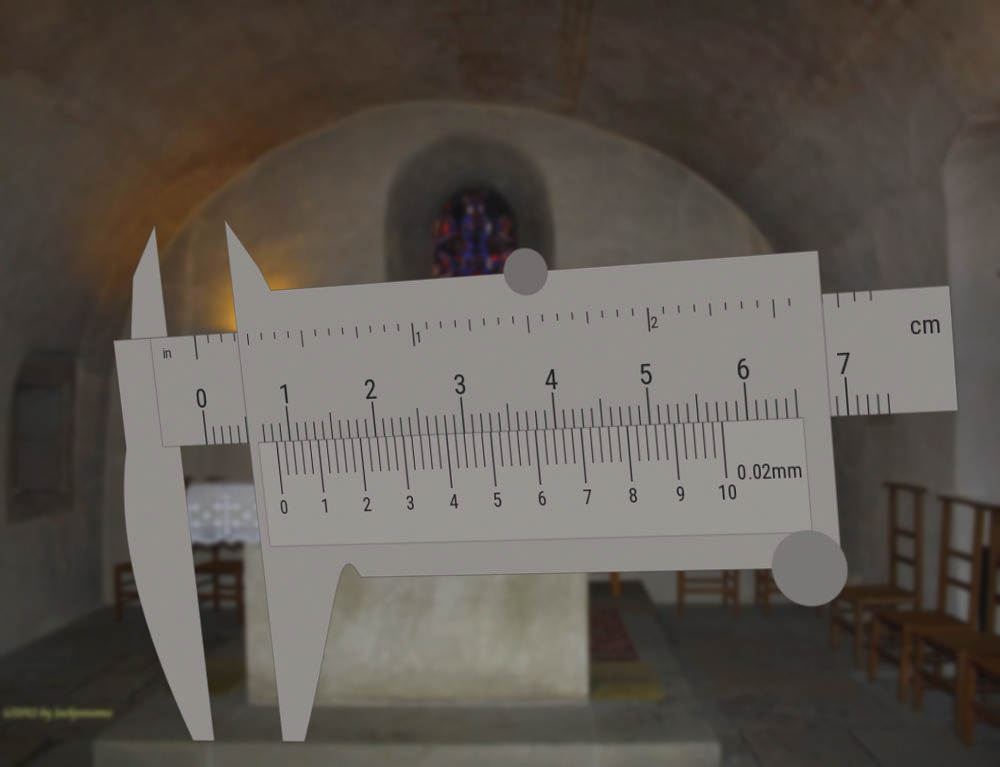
value=8.4 unit=mm
